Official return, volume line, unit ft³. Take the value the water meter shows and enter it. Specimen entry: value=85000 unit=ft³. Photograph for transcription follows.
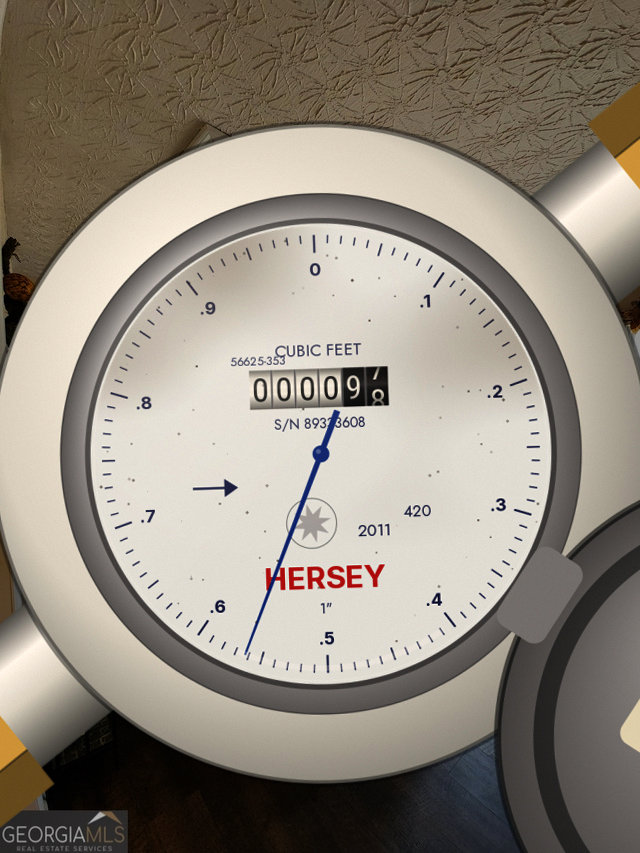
value=97.56 unit=ft³
